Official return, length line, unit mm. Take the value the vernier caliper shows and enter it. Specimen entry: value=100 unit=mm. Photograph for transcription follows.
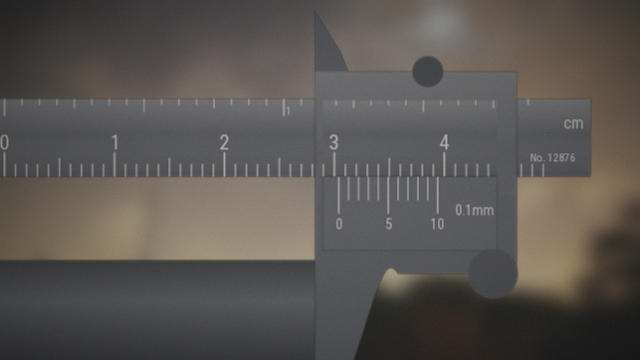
value=30.4 unit=mm
